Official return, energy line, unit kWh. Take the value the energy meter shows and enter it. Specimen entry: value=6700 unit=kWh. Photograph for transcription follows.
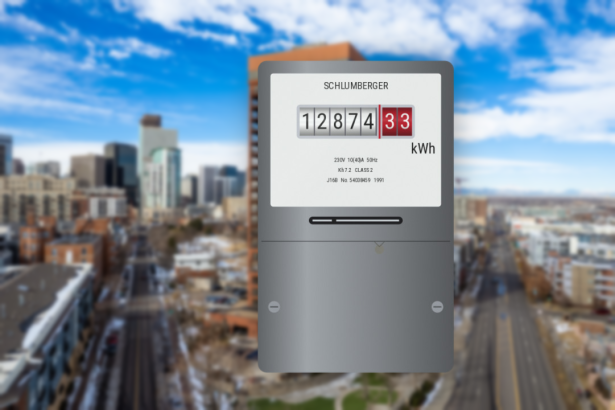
value=12874.33 unit=kWh
